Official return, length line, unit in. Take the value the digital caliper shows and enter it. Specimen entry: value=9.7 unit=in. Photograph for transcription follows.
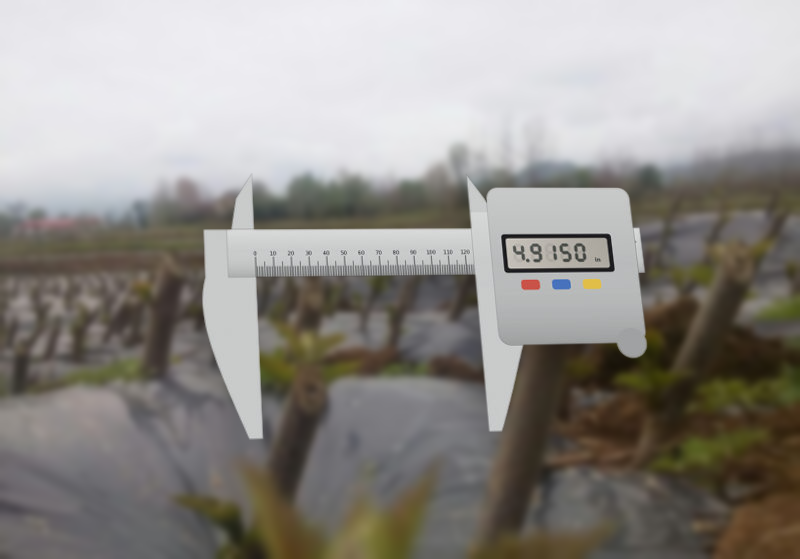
value=4.9150 unit=in
